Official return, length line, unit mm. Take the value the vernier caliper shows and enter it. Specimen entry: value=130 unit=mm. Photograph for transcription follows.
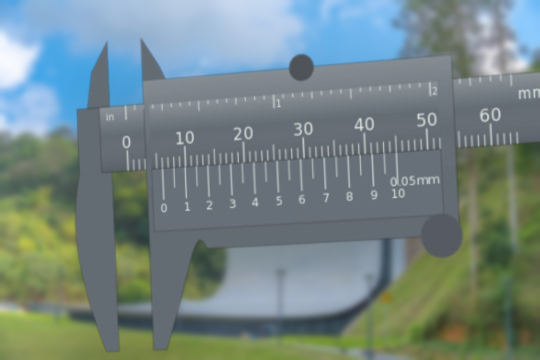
value=6.0 unit=mm
